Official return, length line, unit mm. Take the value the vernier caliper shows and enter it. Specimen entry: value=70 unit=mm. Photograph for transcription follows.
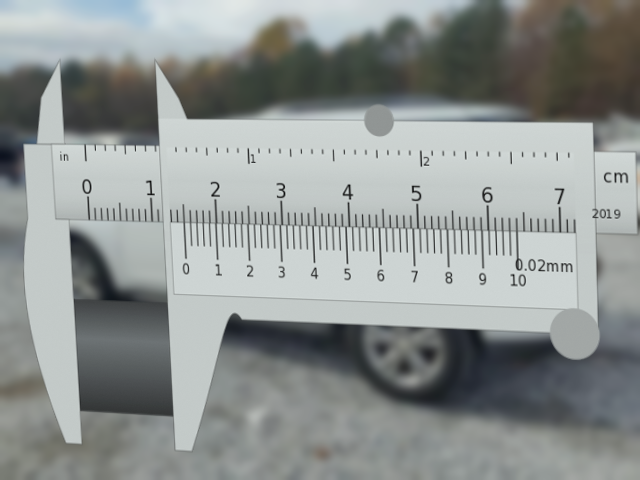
value=15.0 unit=mm
